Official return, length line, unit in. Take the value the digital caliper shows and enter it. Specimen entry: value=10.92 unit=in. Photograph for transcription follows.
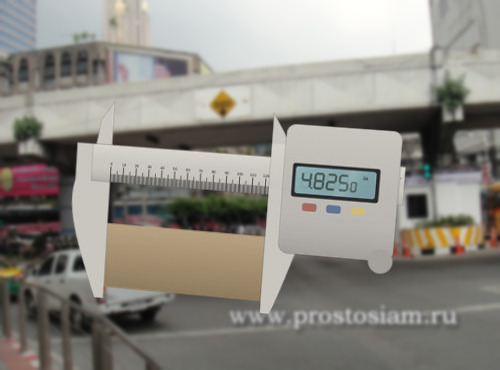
value=4.8250 unit=in
